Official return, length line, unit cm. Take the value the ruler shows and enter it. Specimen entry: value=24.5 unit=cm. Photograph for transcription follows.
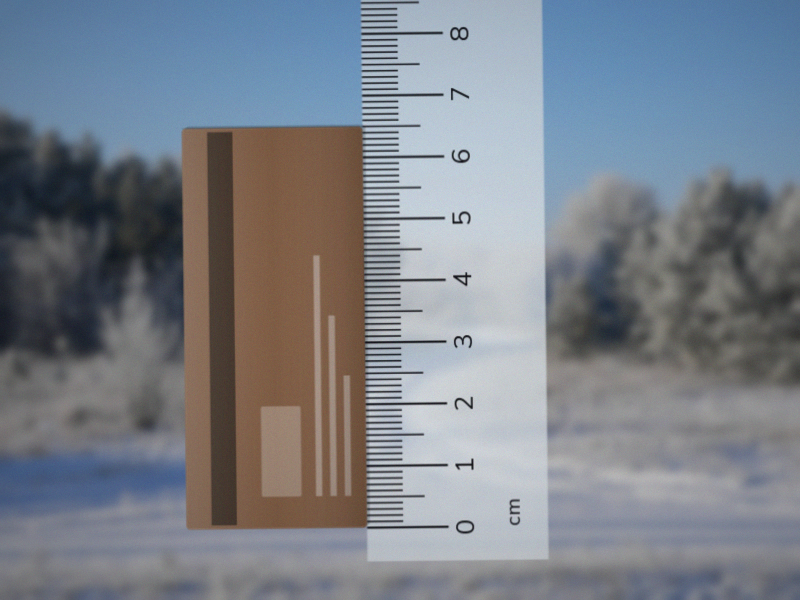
value=6.5 unit=cm
